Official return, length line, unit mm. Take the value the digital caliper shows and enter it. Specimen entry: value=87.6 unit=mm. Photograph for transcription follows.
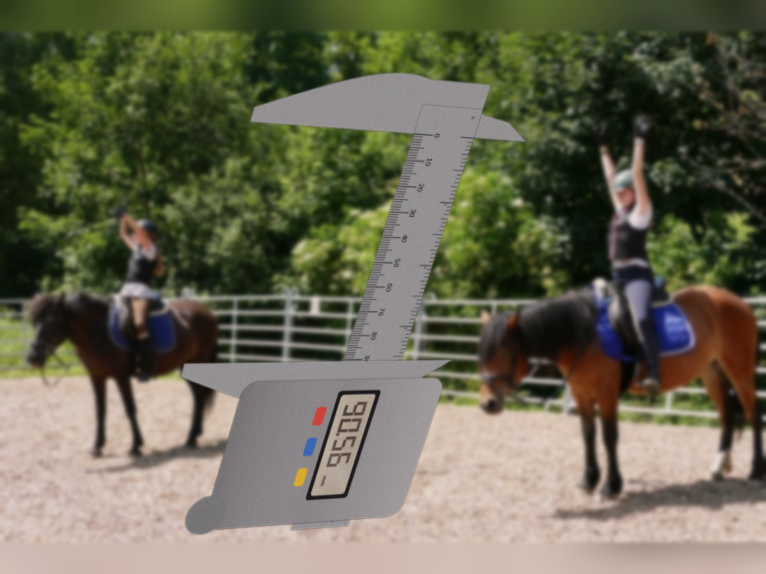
value=90.56 unit=mm
